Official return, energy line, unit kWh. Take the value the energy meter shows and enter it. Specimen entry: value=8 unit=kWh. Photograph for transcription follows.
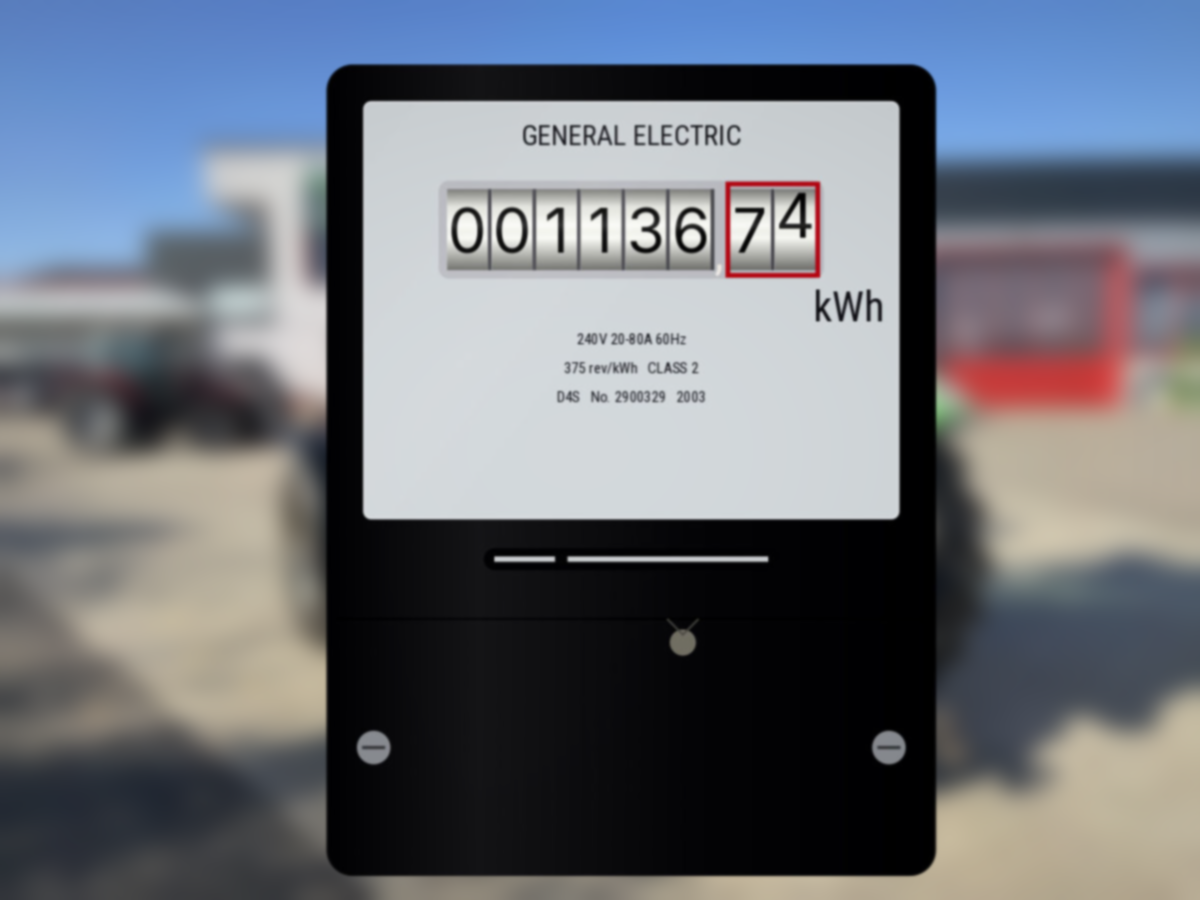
value=1136.74 unit=kWh
